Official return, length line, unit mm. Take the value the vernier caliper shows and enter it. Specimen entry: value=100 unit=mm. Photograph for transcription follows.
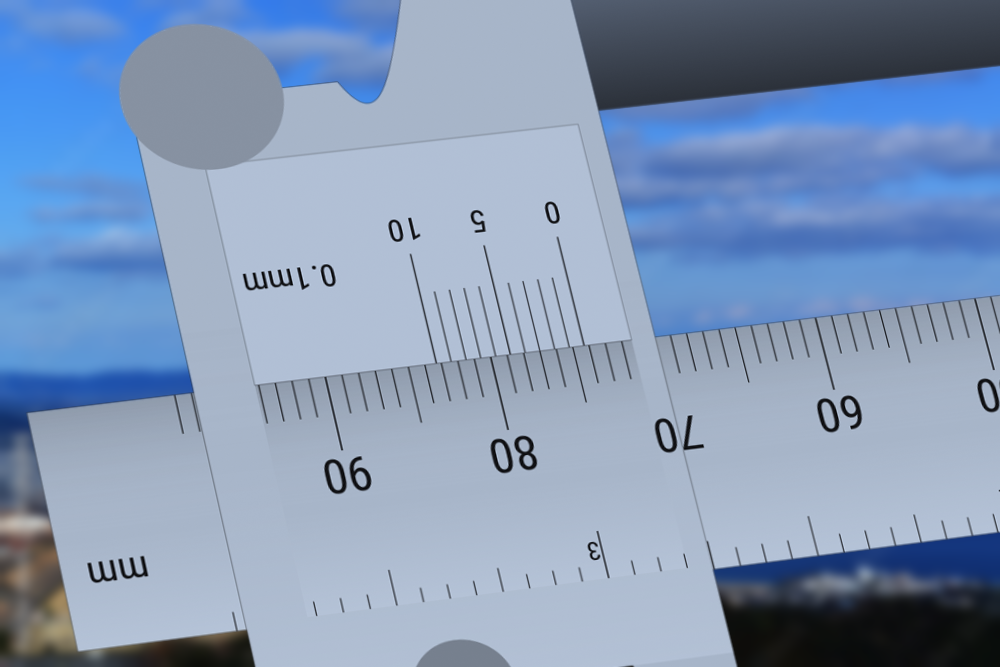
value=74.3 unit=mm
